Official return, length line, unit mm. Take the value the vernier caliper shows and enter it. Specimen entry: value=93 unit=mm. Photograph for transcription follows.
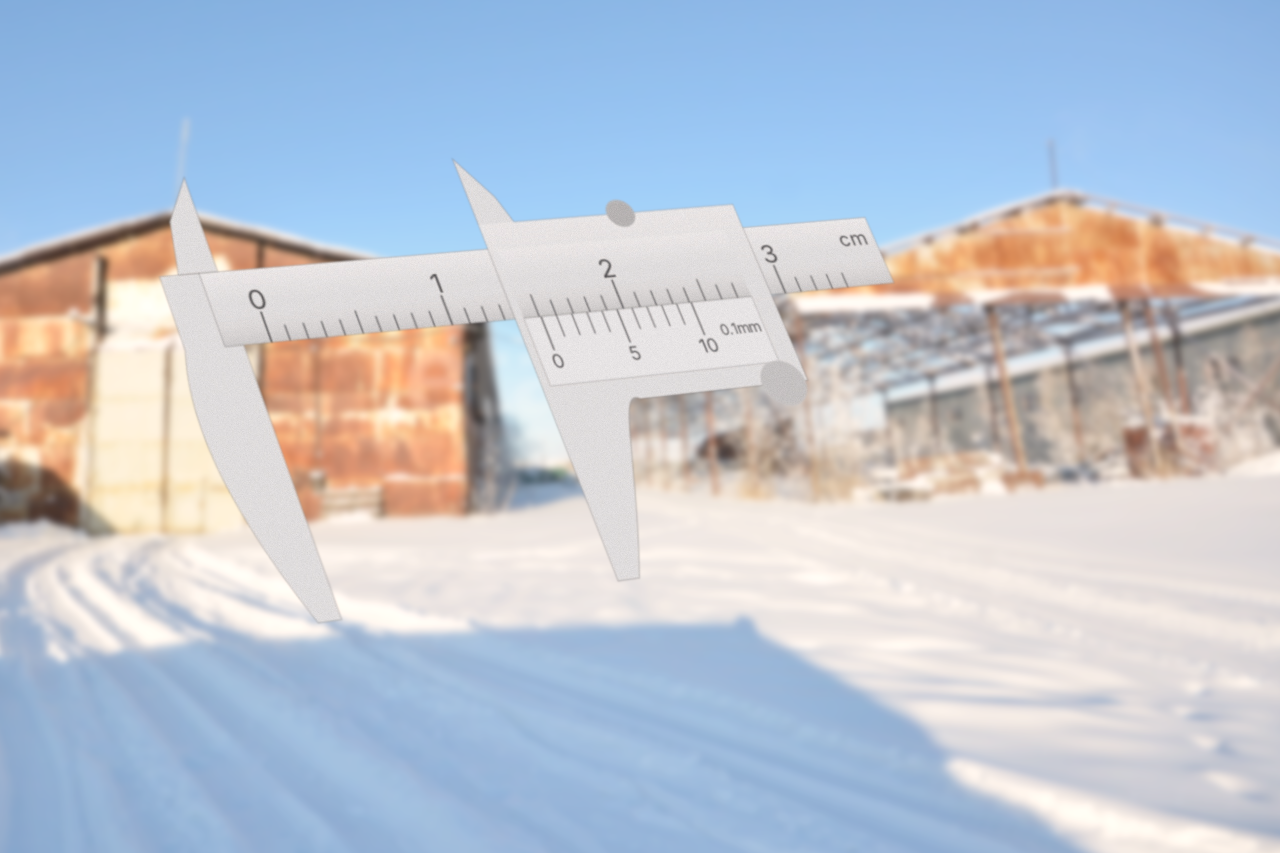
value=15.1 unit=mm
